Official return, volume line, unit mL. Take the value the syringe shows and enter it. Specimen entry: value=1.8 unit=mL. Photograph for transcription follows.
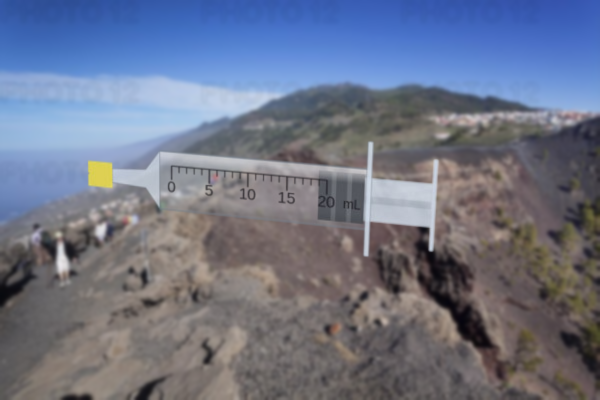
value=19 unit=mL
